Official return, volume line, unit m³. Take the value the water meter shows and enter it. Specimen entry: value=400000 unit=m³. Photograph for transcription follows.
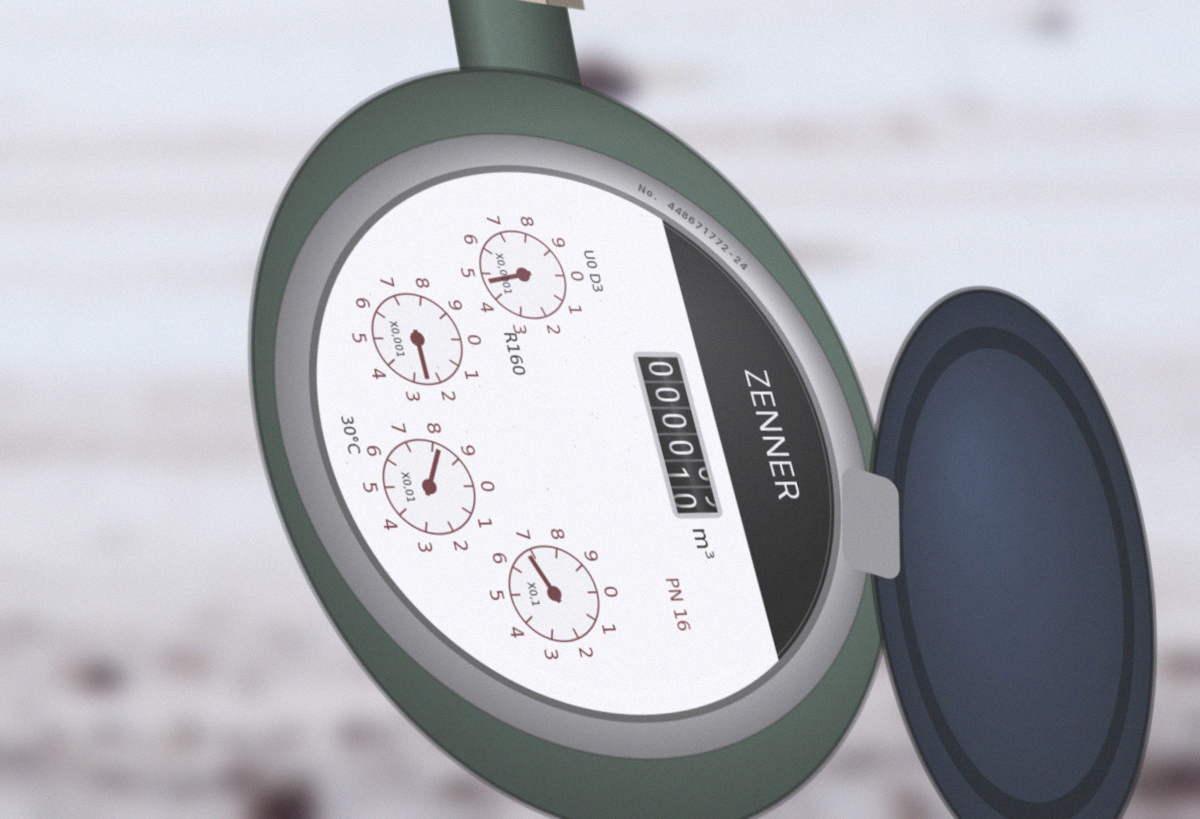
value=9.6824 unit=m³
